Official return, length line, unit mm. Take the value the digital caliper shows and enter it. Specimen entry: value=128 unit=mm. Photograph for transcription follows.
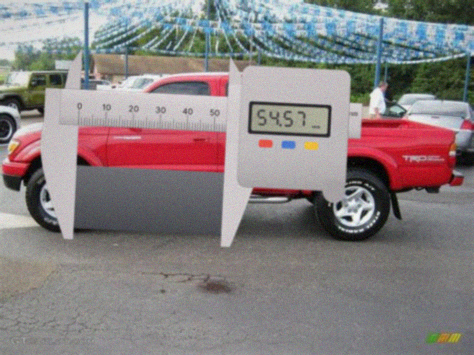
value=54.57 unit=mm
